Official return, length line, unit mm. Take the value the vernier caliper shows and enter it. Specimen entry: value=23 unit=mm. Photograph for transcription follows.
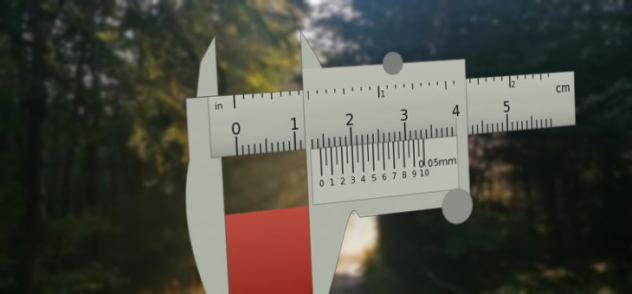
value=14.4 unit=mm
